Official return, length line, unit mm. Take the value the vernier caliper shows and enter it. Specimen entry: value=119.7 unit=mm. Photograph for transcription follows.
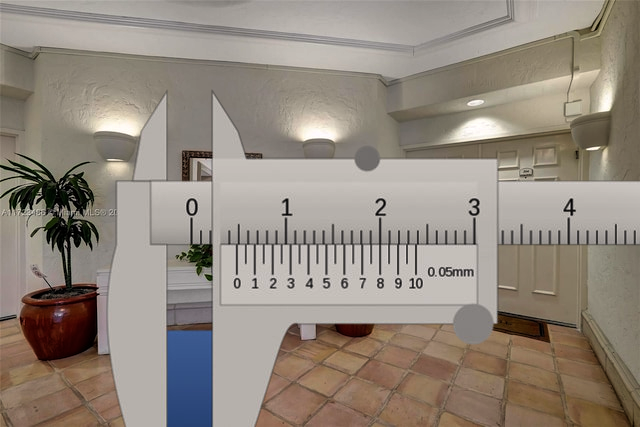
value=4.8 unit=mm
